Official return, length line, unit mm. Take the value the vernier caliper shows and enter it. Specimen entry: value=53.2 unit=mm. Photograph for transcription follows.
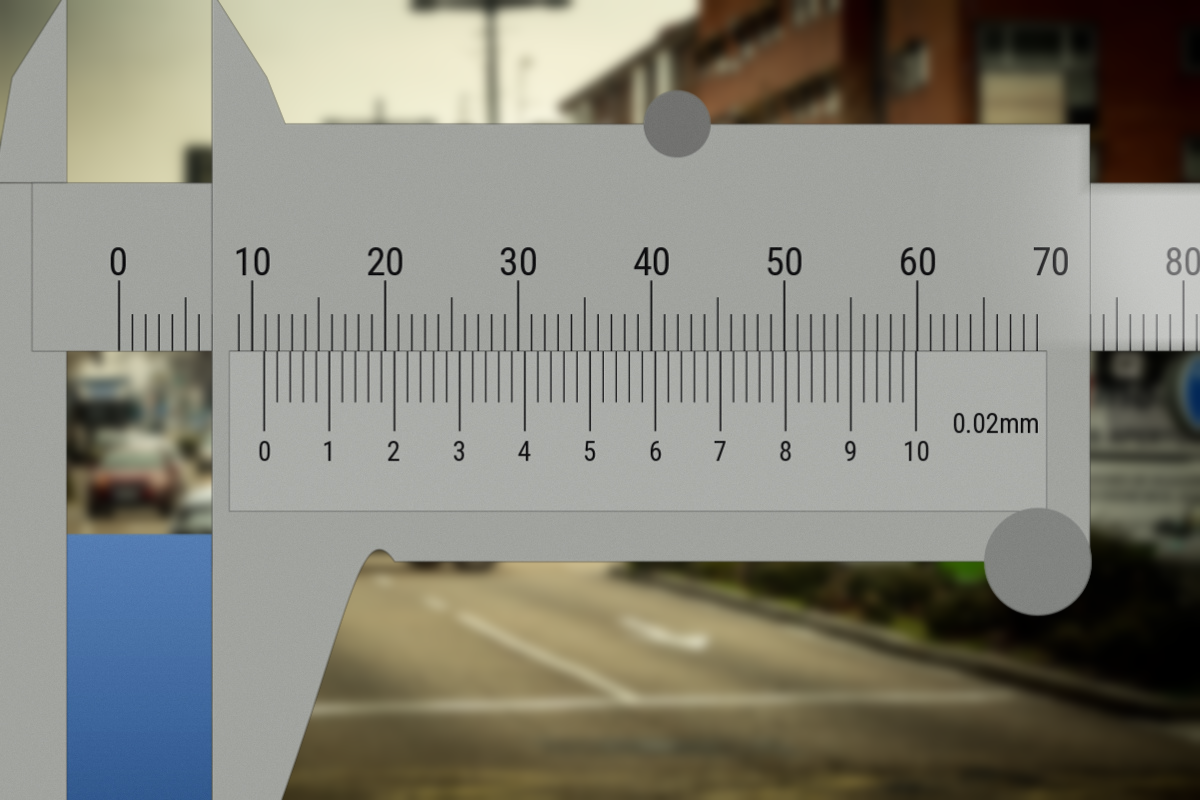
value=10.9 unit=mm
